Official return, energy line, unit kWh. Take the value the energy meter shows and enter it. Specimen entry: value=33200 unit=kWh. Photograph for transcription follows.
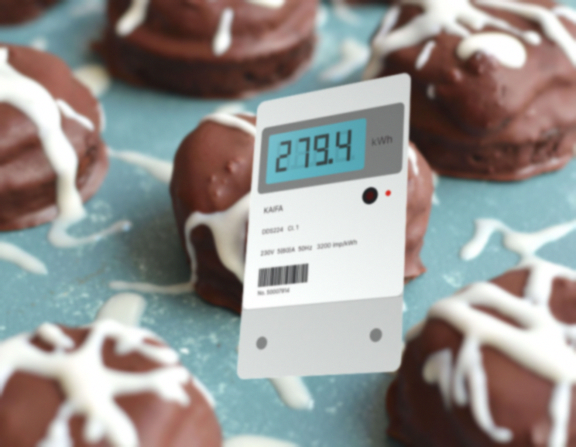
value=279.4 unit=kWh
